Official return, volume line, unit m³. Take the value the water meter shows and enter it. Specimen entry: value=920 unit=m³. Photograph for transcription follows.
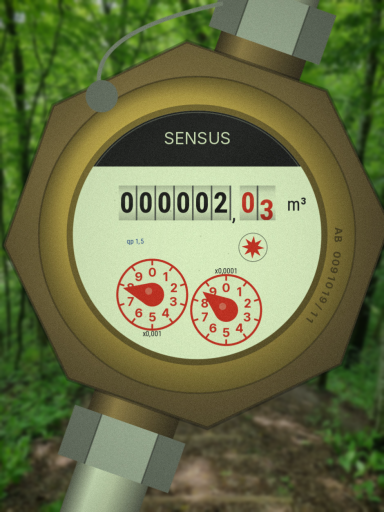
value=2.0278 unit=m³
